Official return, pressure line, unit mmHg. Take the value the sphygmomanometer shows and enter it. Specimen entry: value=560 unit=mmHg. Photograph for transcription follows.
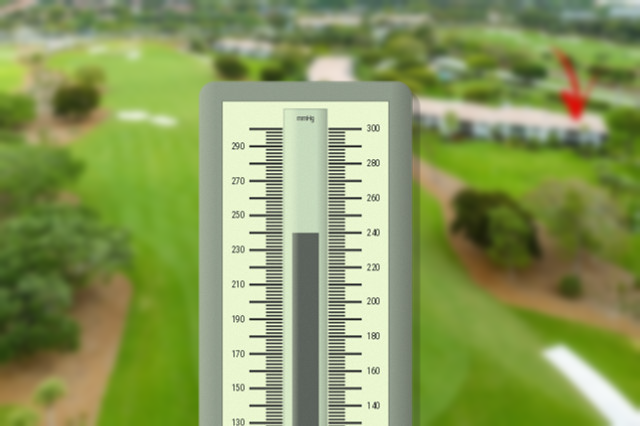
value=240 unit=mmHg
